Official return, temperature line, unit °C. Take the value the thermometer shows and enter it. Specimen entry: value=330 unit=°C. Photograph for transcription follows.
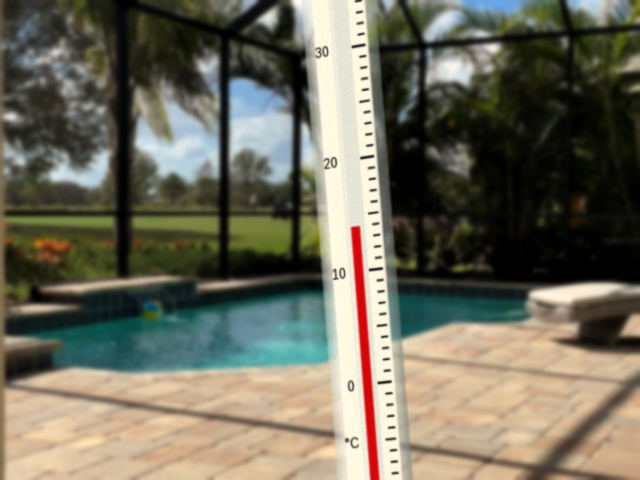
value=14 unit=°C
